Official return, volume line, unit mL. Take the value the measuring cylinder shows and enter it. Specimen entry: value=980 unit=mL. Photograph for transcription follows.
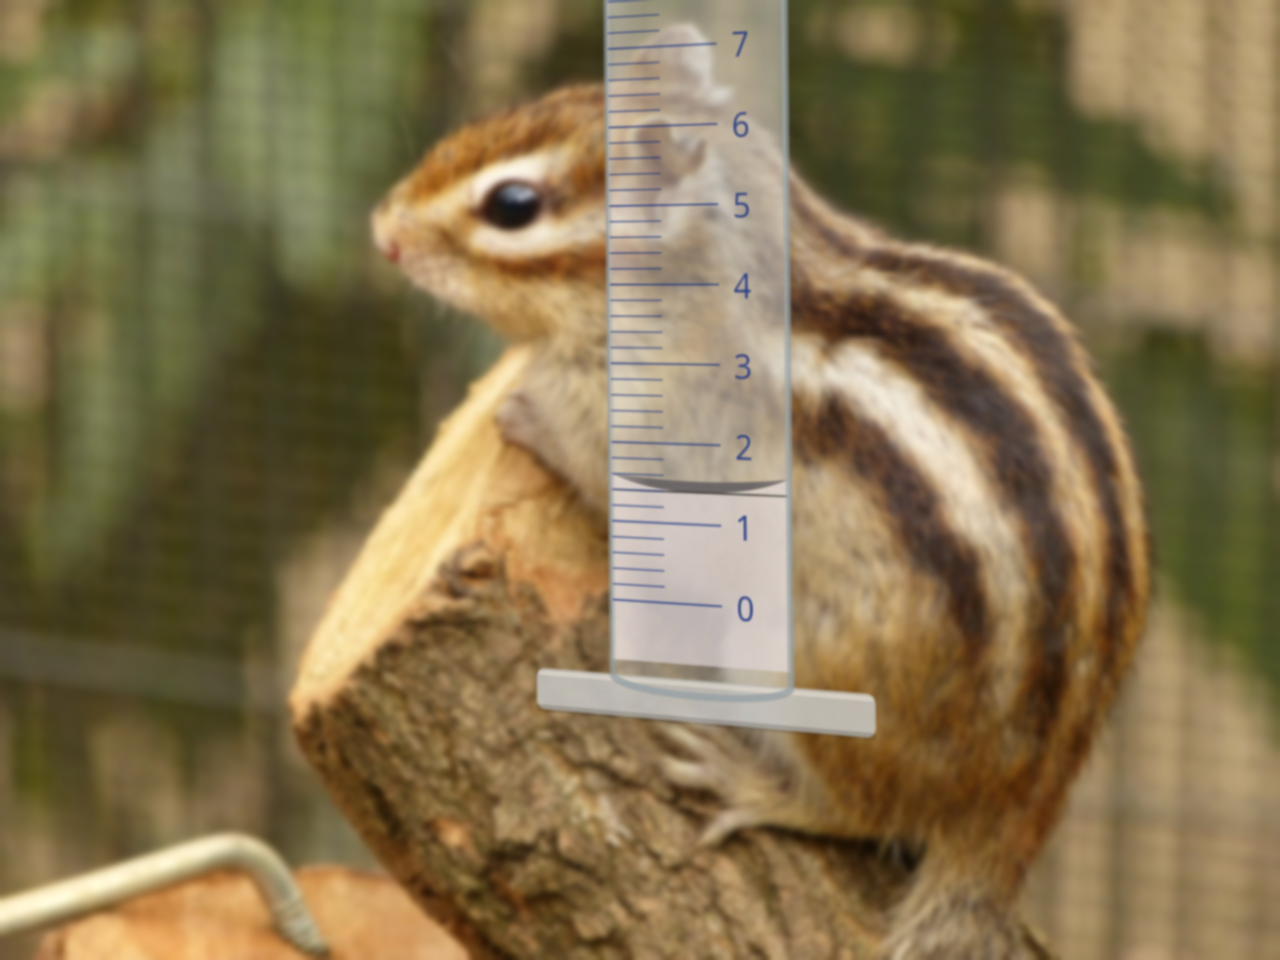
value=1.4 unit=mL
